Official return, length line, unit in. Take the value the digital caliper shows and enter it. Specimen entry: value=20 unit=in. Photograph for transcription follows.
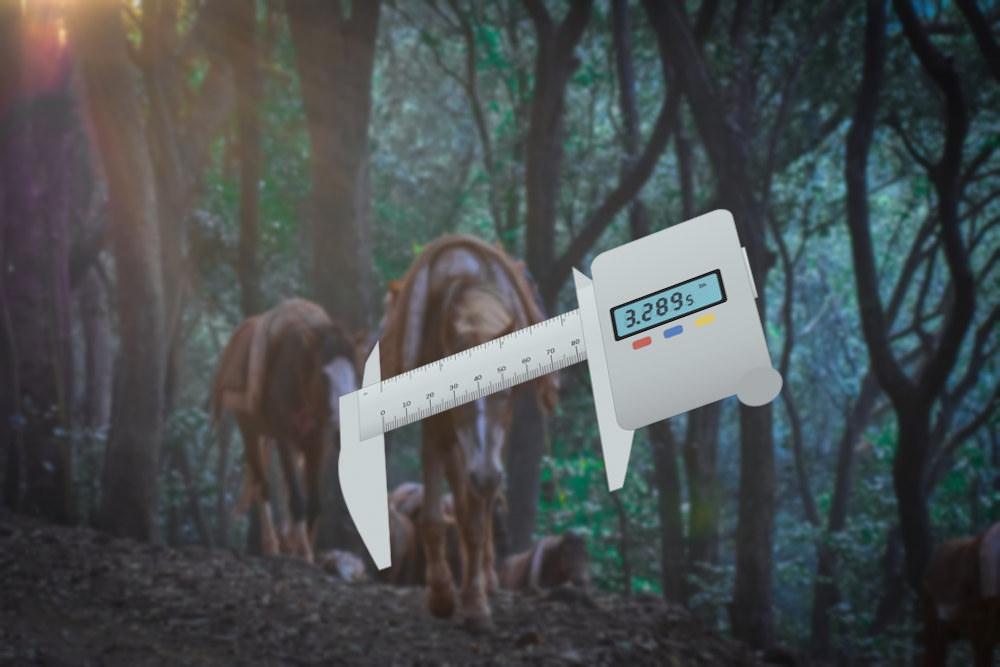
value=3.2895 unit=in
